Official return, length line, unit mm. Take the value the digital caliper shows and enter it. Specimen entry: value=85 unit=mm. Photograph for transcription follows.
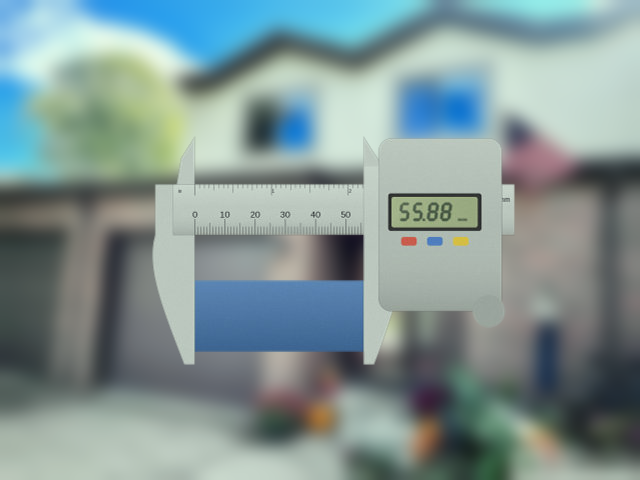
value=55.88 unit=mm
